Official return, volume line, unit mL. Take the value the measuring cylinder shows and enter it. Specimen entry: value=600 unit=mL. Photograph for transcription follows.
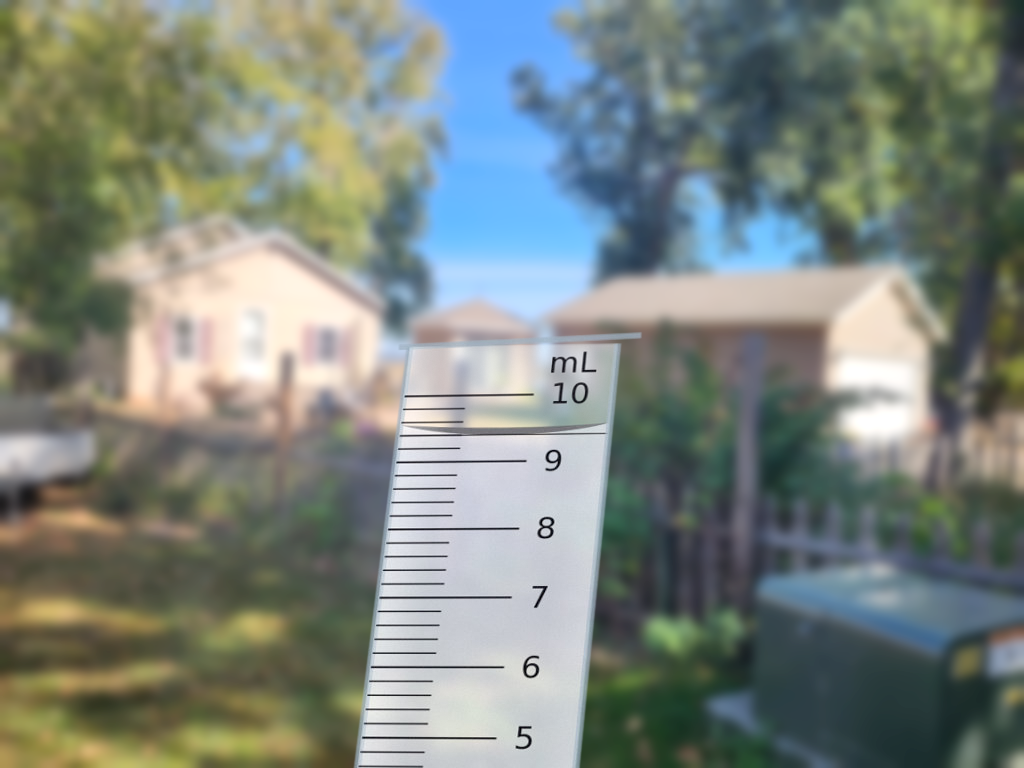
value=9.4 unit=mL
